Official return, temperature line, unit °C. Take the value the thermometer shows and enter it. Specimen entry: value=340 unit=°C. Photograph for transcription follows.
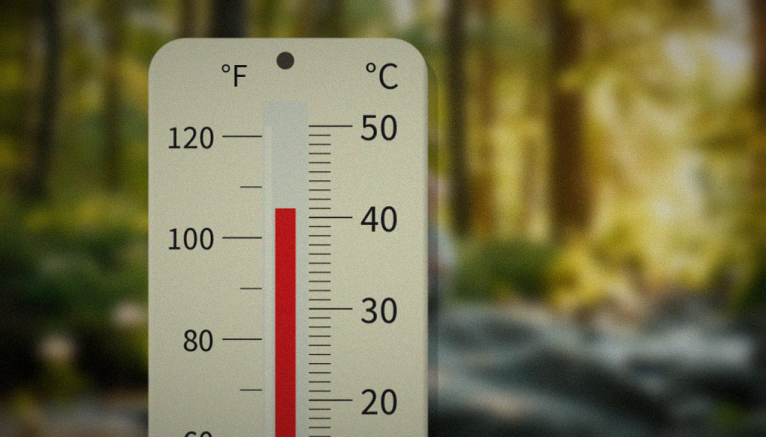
value=41 unit=°C
